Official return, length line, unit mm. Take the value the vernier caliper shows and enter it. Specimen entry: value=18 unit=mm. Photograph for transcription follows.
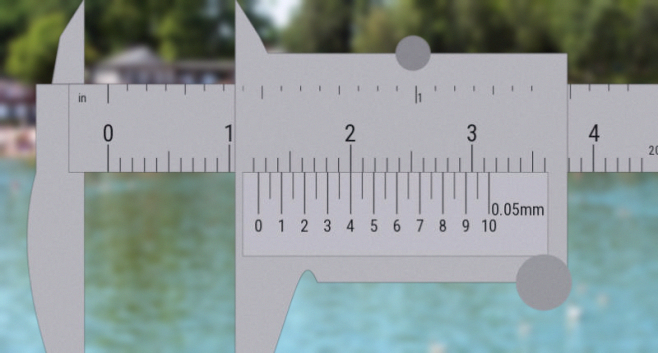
value=12.4 unit=mm
